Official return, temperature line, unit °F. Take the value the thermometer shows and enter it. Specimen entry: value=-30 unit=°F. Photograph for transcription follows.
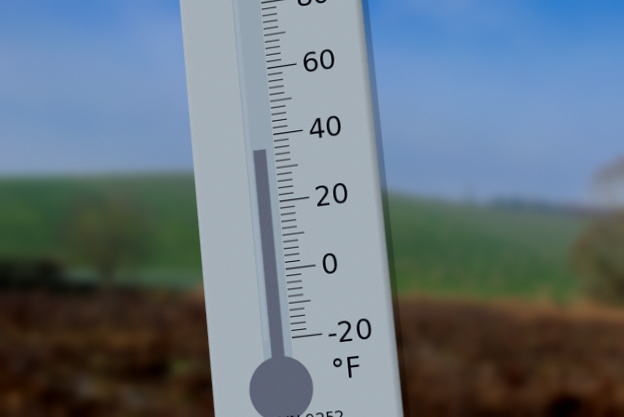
value=36 unit=°F
